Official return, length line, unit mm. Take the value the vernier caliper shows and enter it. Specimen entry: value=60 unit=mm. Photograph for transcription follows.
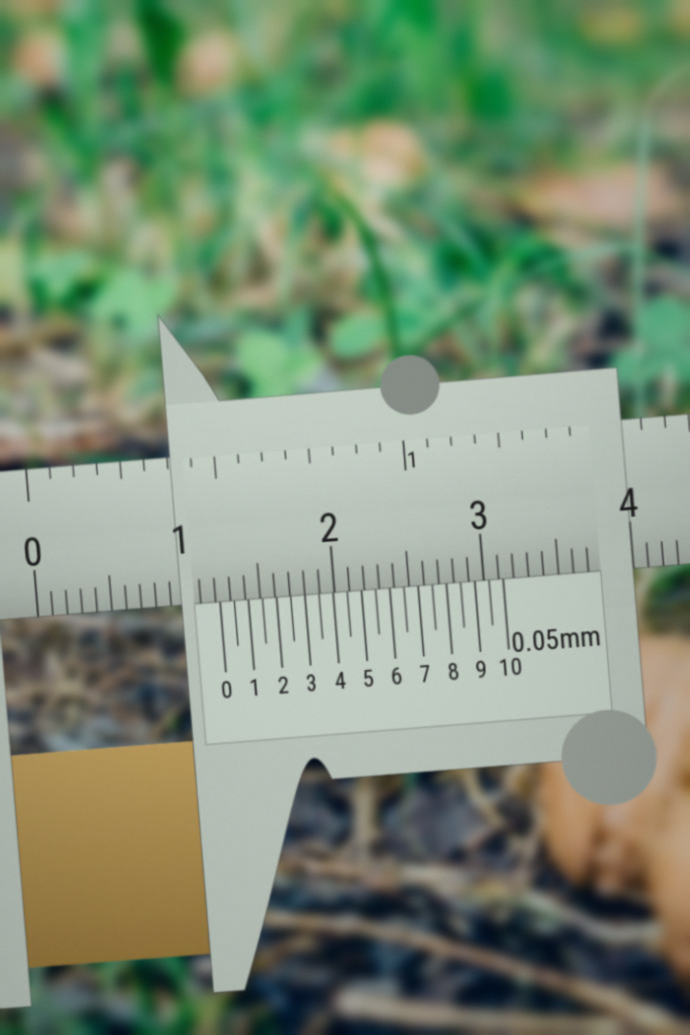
value=12.3 unit=mm
